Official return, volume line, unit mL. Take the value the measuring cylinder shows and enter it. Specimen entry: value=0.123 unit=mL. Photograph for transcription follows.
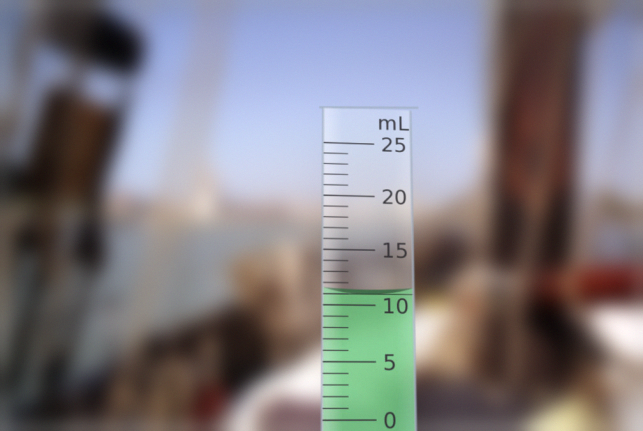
value=11 unit=mL
